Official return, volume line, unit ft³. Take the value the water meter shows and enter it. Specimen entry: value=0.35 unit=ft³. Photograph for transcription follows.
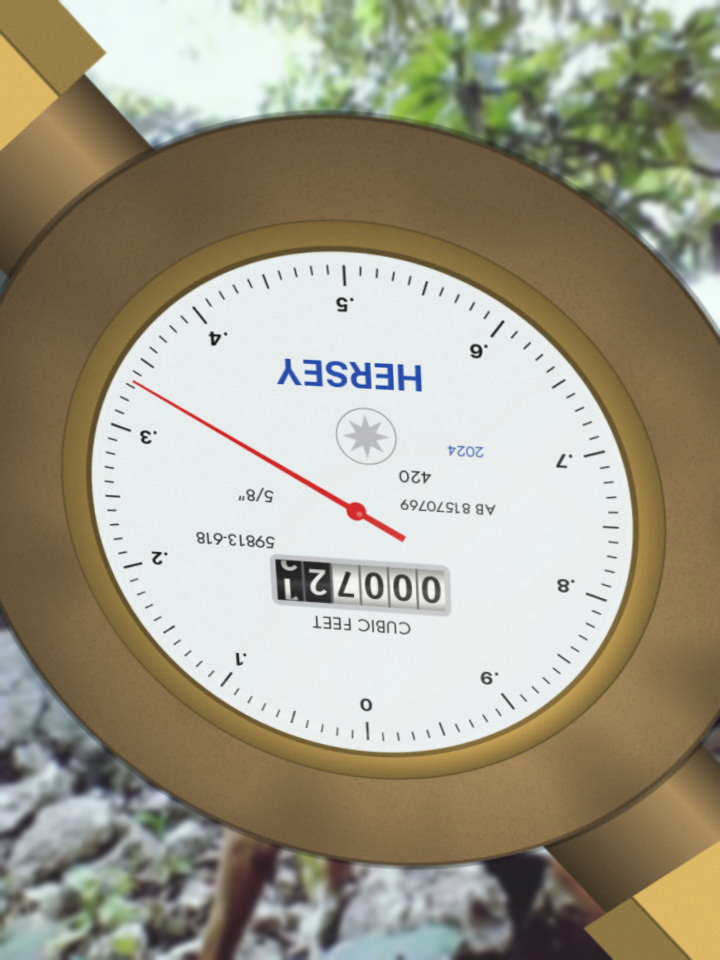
value=721.33 unit=ft³
